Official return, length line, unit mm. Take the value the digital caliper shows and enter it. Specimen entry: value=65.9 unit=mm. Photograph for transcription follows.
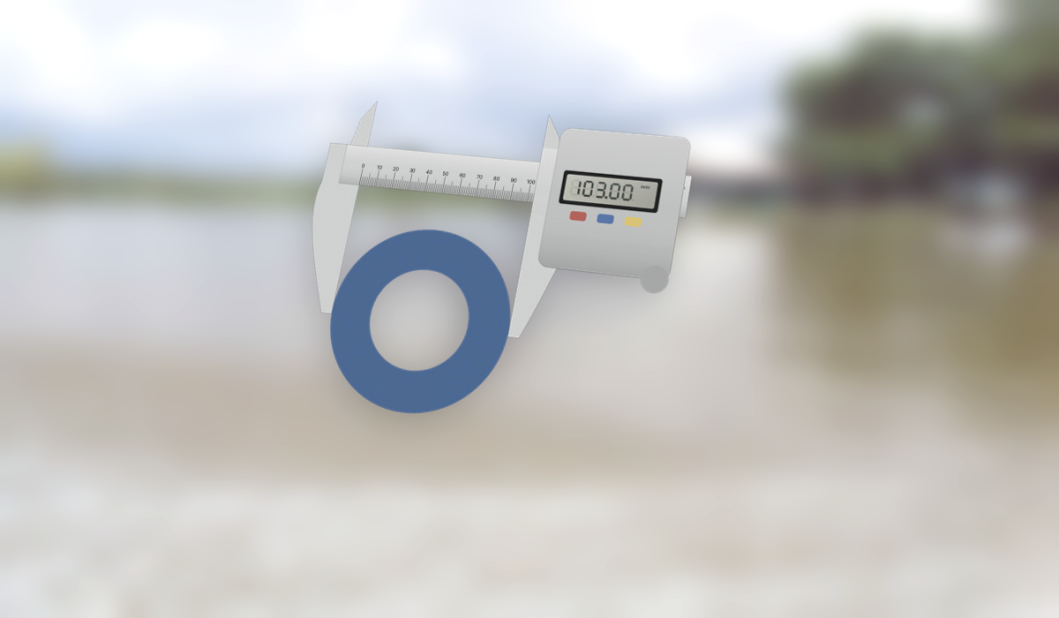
value=103.00 unit=mm
